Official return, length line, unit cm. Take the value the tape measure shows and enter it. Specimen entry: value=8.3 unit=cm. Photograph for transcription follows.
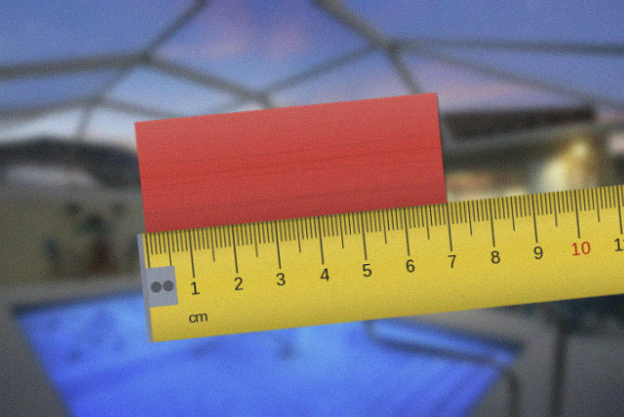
value=7 unit=cm
